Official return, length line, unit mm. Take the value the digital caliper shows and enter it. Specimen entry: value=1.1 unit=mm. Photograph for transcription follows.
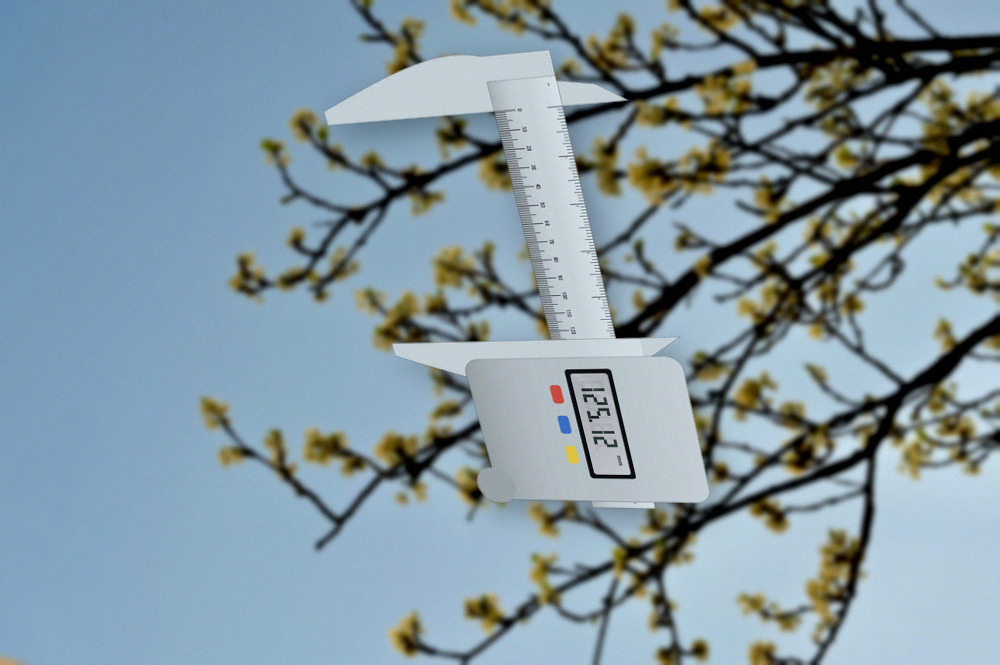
value=125.12 unit=mm
